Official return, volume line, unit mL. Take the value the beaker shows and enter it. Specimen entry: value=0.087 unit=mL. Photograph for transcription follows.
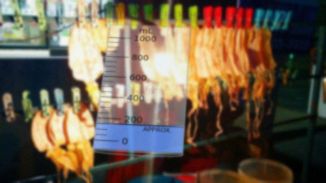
value=150 unit=mL
